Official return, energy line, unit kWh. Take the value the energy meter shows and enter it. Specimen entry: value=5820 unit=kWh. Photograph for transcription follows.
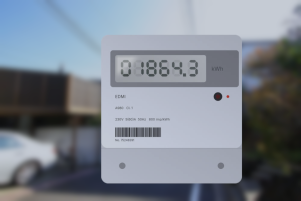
value=1864.3 unit=kWh
